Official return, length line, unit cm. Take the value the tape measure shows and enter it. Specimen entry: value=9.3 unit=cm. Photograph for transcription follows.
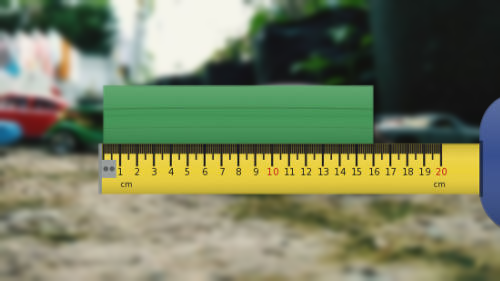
value=16 unit=cm
